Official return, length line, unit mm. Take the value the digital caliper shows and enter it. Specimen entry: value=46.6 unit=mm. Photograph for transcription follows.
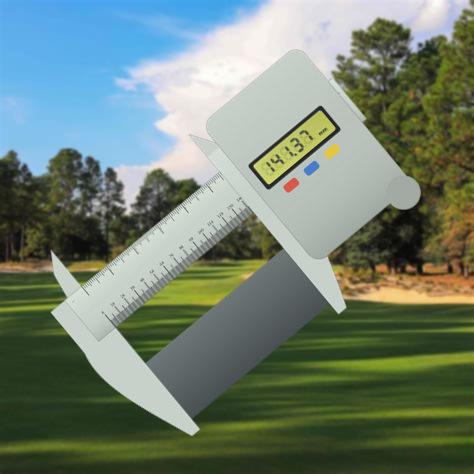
value=141.37 unit=mm
